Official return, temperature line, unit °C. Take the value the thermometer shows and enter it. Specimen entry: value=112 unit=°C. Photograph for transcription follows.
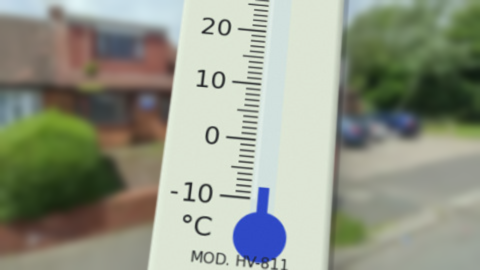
value=-8 unit=°C
